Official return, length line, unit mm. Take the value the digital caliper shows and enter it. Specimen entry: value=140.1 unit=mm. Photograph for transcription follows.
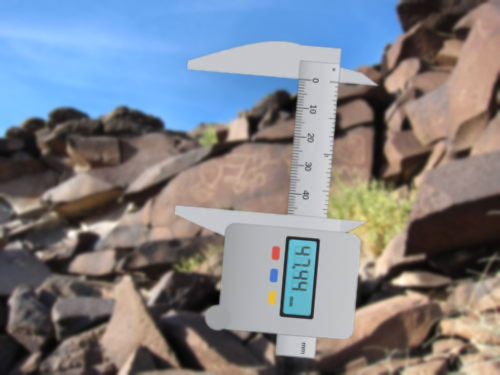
value=47.44 unit=mm
